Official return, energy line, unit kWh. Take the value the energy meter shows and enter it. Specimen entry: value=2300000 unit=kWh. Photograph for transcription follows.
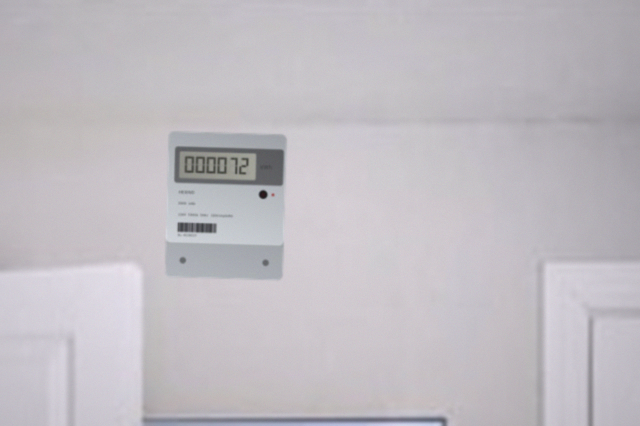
value=72 unit=kWh
